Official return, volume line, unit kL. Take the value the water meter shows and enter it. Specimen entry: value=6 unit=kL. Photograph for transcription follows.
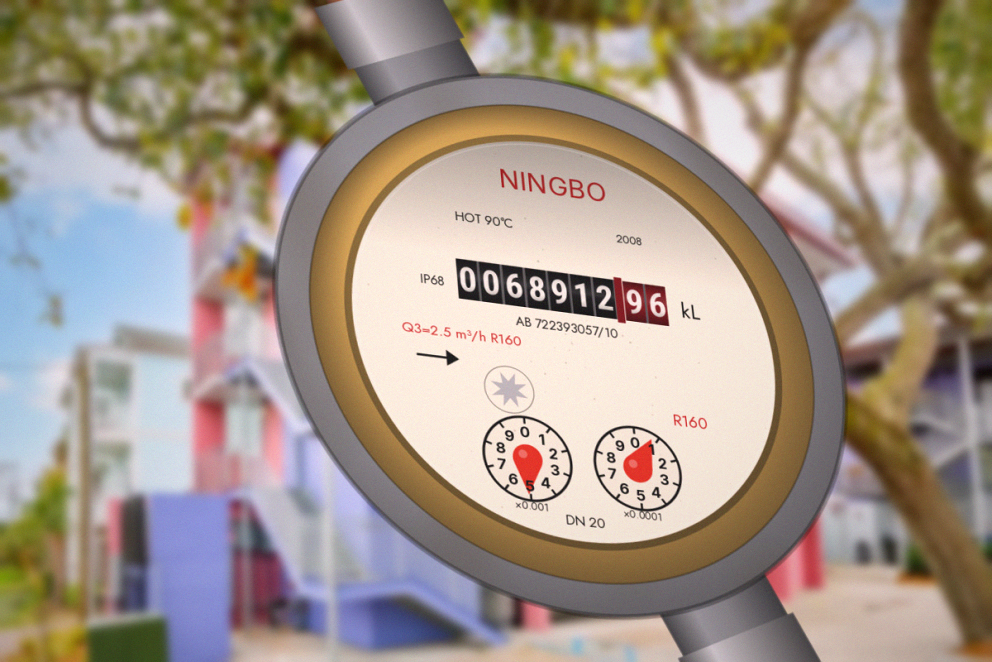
value=68912.9650 unit=kL
